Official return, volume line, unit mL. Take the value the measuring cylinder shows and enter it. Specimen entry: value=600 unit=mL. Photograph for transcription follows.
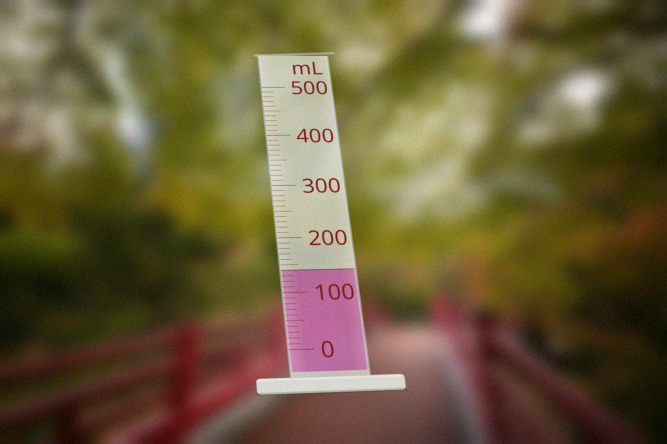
value=140 unit=mL
